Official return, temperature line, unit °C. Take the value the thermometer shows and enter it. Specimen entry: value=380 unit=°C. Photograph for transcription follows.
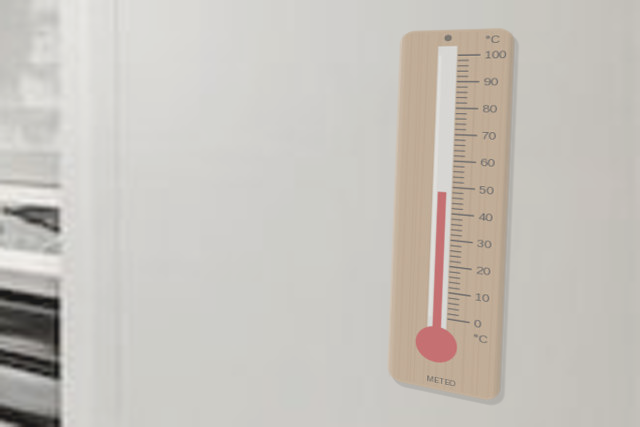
value=48 unit=°C
